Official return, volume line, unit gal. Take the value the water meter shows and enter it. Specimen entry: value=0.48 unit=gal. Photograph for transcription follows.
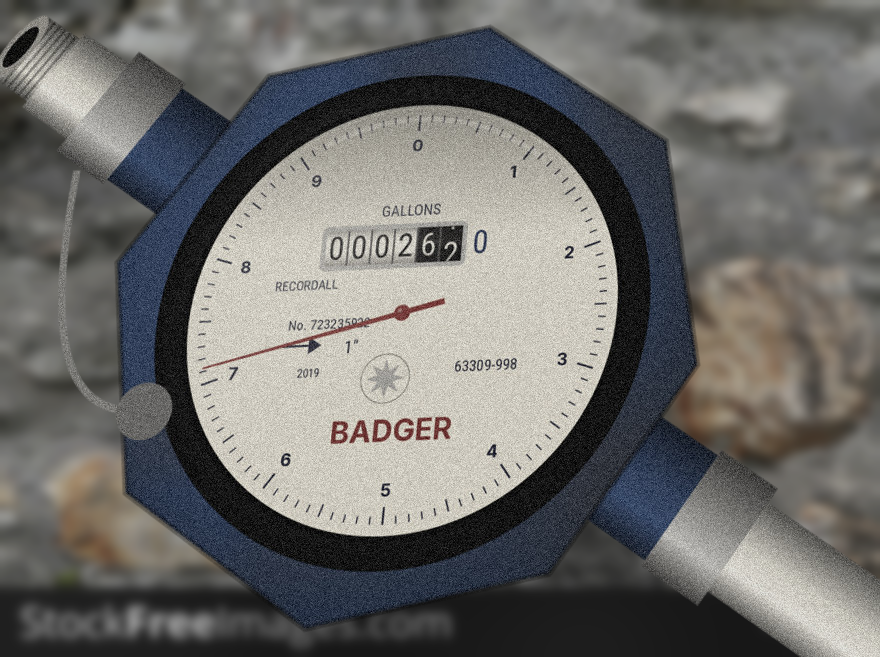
value=2617.1 unit=gal
